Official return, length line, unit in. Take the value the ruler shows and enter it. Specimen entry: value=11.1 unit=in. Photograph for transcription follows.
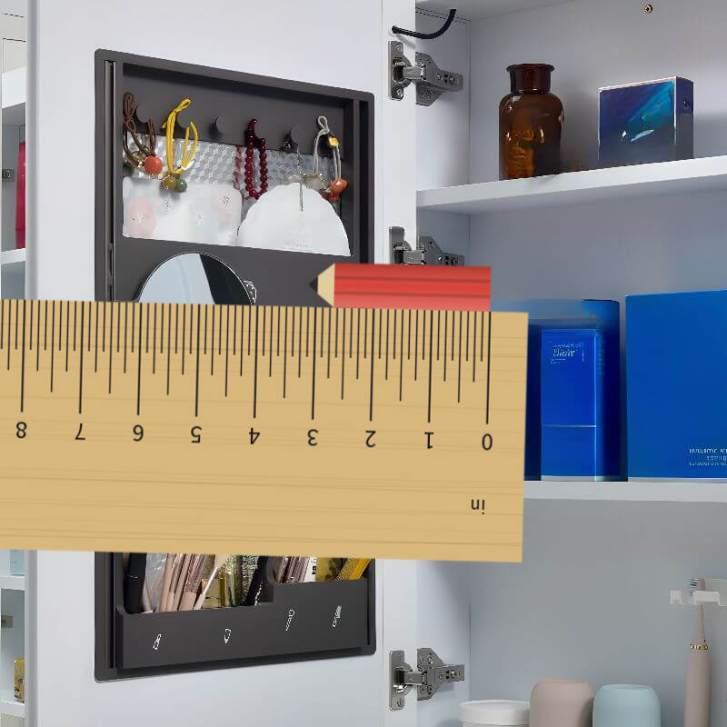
value=3.125 unit=in
